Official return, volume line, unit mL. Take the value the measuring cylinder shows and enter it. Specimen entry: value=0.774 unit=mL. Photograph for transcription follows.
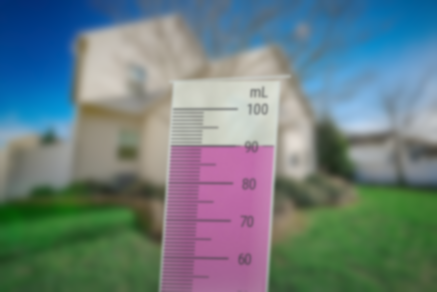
value=90 unit=mL
